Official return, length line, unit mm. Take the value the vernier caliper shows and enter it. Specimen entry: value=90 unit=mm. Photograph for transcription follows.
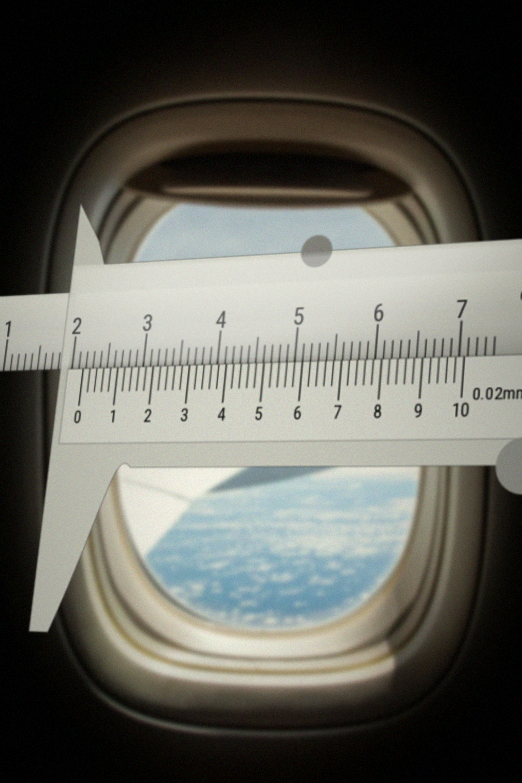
value=21.6 unit=mm
